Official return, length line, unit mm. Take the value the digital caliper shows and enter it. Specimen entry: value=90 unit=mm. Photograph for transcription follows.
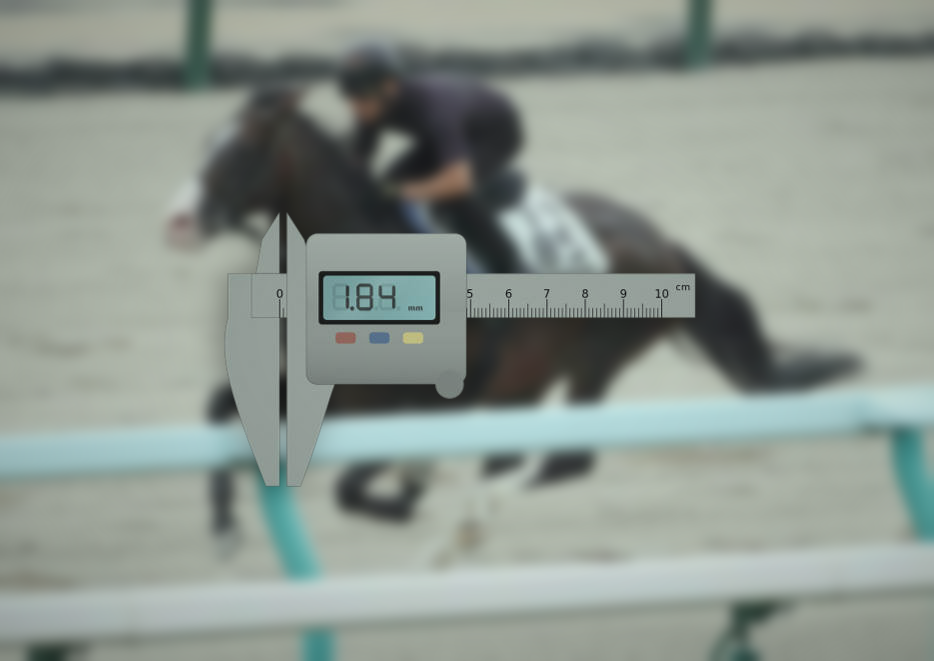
value=1.84 unit=mm
